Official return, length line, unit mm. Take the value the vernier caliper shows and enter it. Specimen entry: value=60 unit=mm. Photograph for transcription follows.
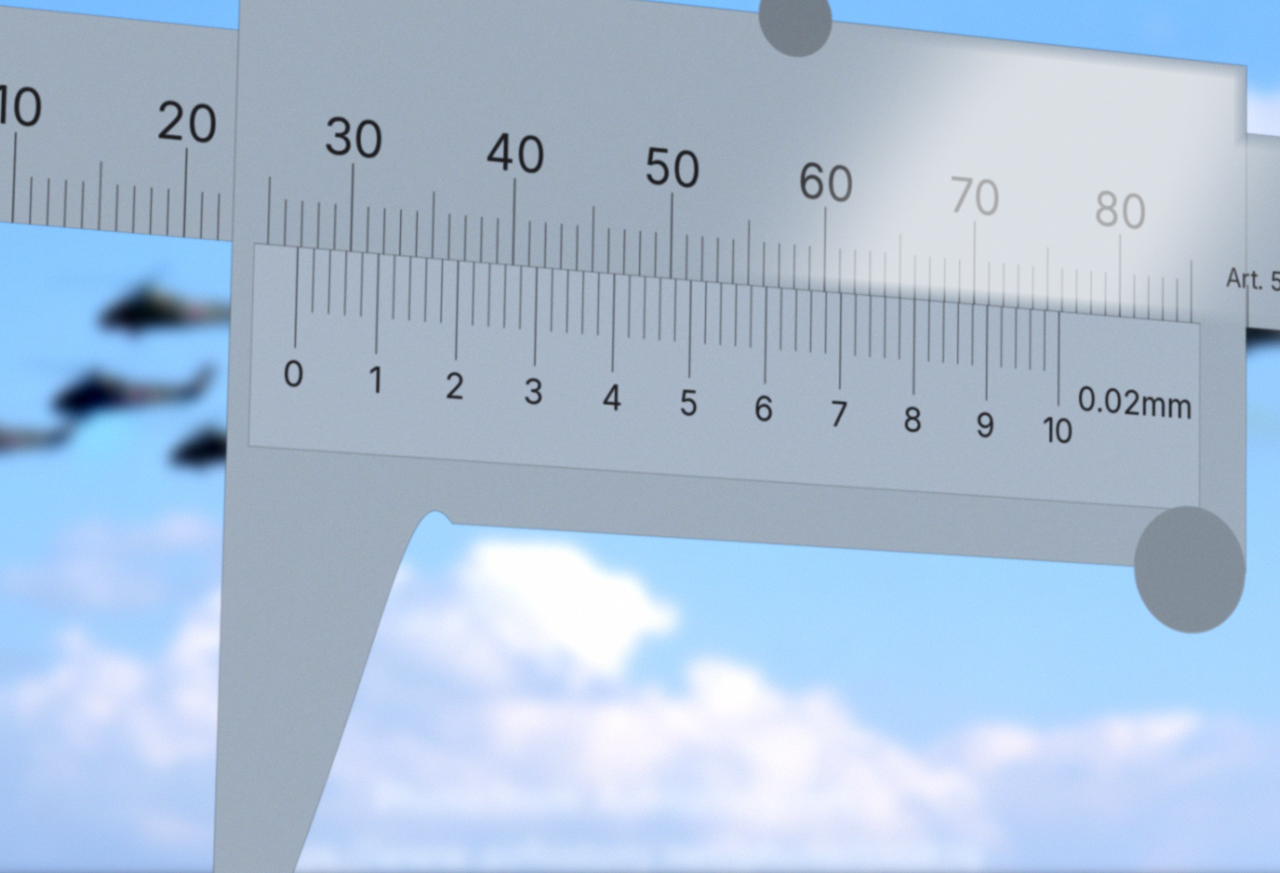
value=26.8 unit=mm
